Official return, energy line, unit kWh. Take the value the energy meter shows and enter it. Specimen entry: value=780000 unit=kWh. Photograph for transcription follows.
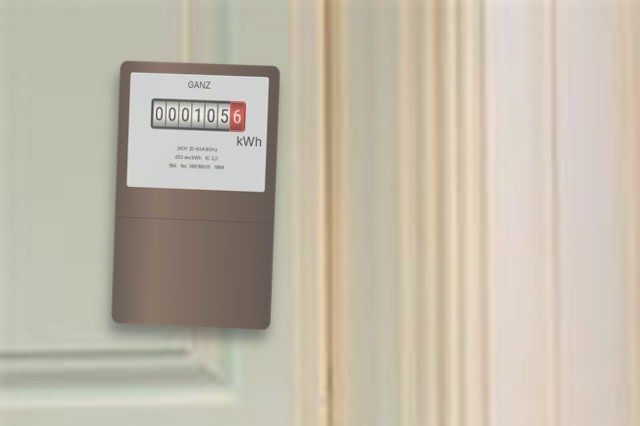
value=105.6 unit=kWh
